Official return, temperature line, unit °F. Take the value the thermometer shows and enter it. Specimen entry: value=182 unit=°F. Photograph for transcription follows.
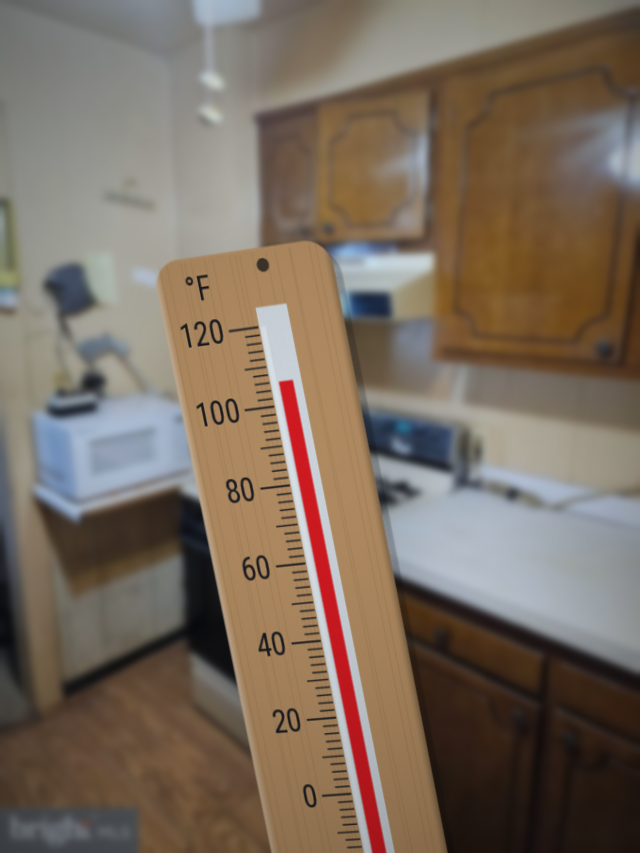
value=106 unit=°F
